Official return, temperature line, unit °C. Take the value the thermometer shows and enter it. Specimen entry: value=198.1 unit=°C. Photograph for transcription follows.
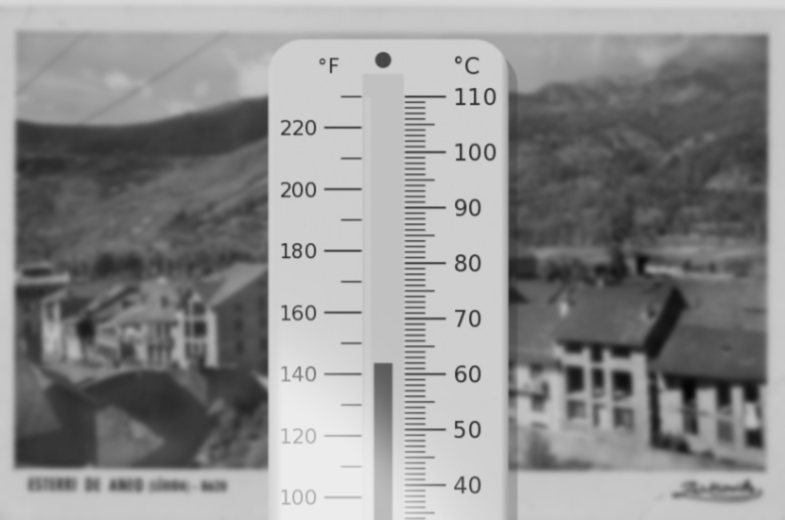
value=62 unit=°C
